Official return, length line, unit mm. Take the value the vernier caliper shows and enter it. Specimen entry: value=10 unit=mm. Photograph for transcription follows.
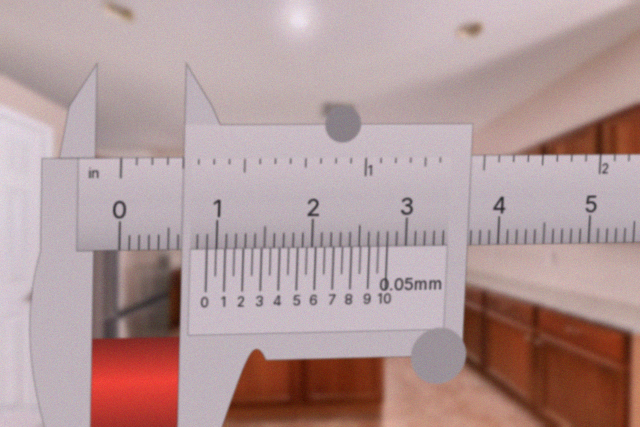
value=9.0 unit=mm
